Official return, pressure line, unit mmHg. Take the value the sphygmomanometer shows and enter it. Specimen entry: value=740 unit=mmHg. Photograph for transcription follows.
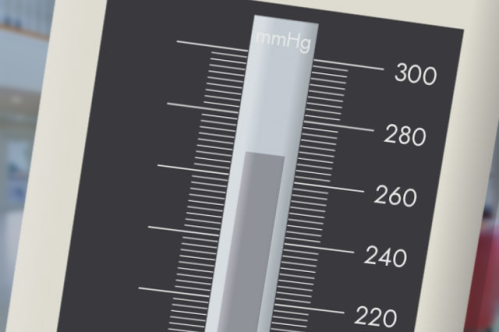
value=268 unit=mmHg
